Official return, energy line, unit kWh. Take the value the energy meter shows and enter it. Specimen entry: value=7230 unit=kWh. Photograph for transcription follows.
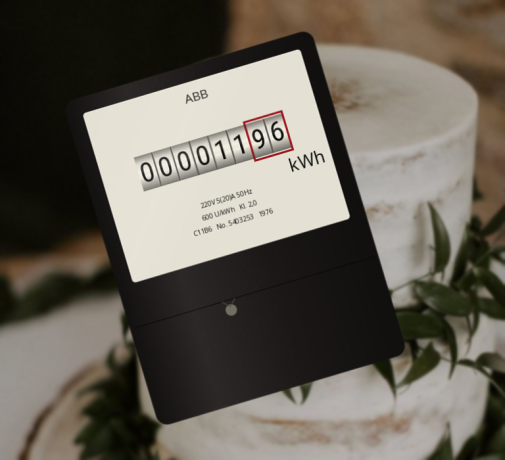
value=11.96 unit=kWh
